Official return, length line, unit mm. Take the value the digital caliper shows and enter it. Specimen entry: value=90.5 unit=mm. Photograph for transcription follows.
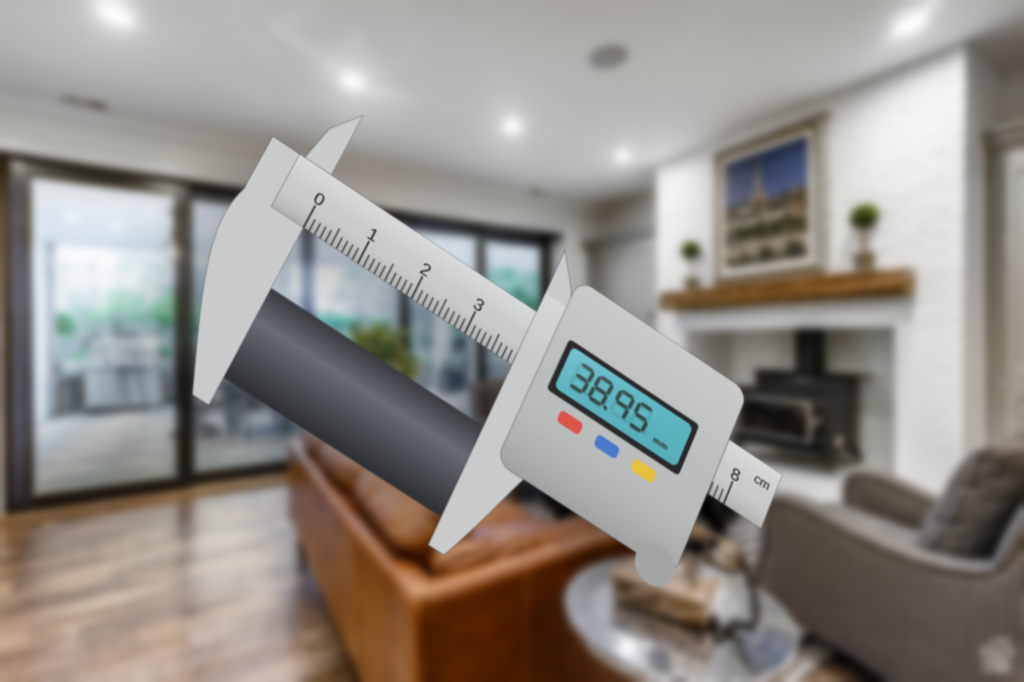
value=38.95 unit=mm
